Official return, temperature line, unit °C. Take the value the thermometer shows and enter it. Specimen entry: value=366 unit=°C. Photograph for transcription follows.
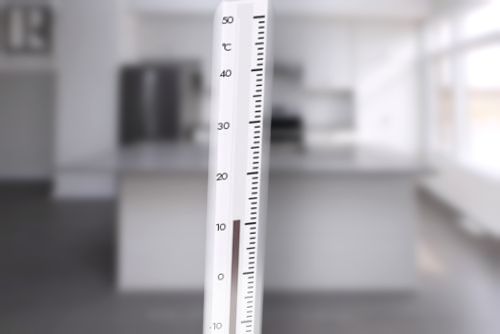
value=11 unit=°C
